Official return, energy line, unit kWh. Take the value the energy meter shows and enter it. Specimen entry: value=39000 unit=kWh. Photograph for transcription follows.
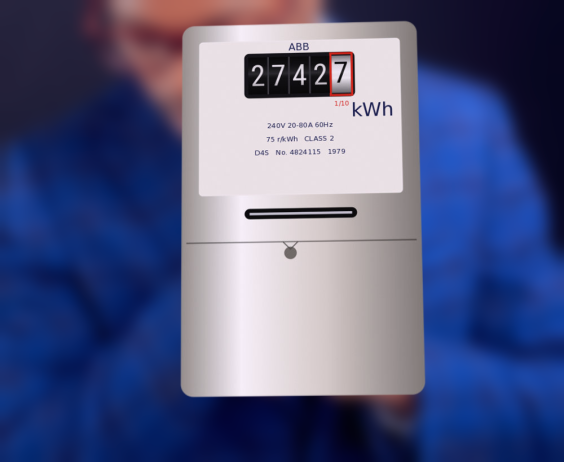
value=2742.7 unit=kWh
